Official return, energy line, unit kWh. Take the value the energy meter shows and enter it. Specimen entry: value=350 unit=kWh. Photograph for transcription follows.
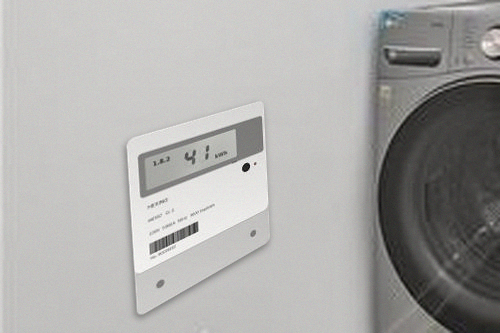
value=41 unit=kWh
